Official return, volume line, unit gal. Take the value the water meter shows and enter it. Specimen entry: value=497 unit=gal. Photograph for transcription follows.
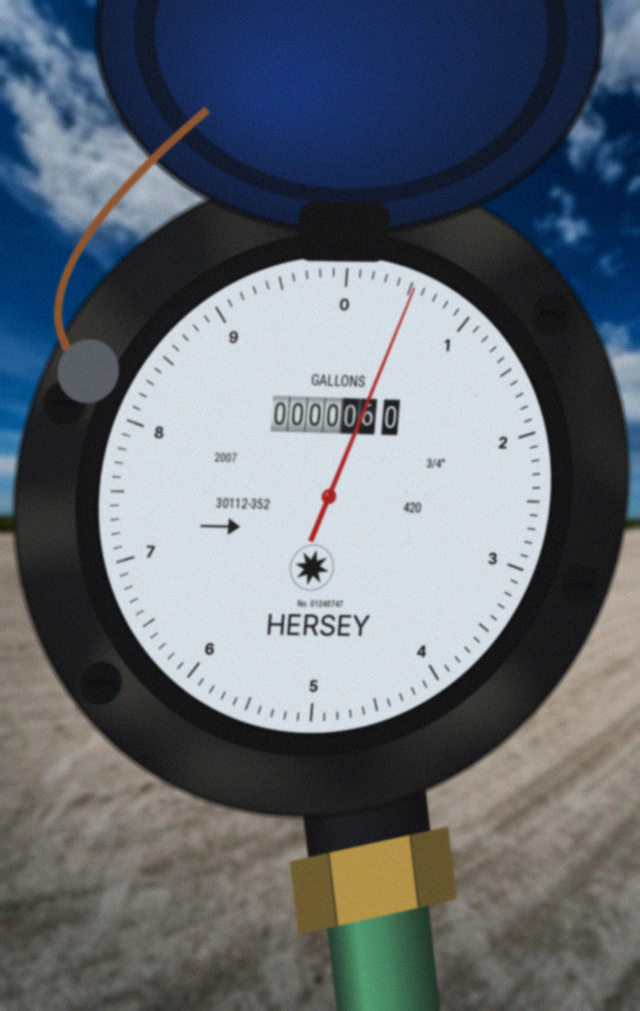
value=60.5 unit=gal
